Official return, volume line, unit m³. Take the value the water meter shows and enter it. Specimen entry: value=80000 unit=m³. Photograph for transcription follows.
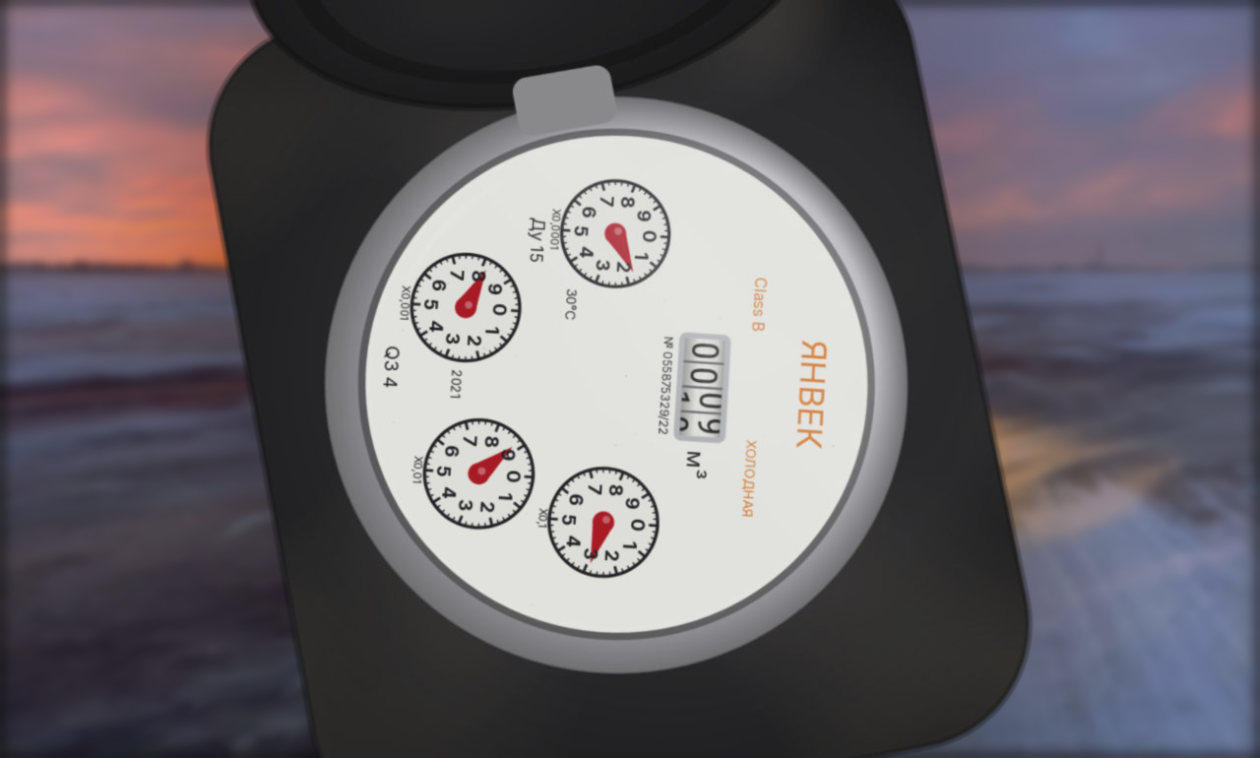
value=9.2881 unit=m³
